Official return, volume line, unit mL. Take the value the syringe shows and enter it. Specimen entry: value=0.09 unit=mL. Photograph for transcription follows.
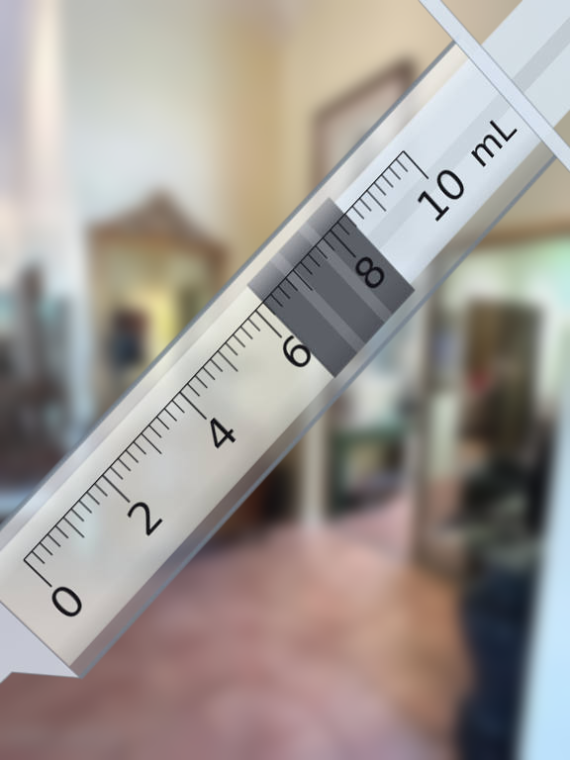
value=6.2 unit=mL
